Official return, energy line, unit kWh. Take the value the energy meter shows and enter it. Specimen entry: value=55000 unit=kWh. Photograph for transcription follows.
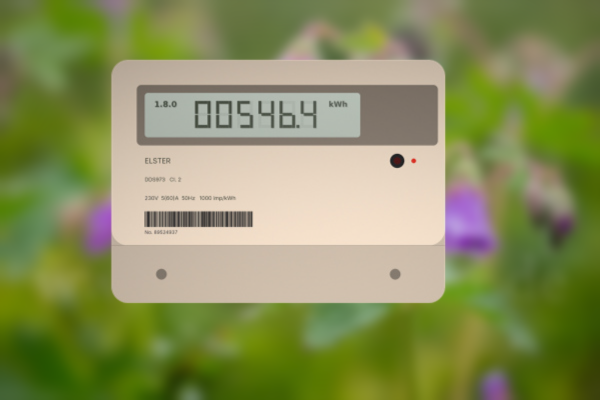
value=546.4 unit=kWh
